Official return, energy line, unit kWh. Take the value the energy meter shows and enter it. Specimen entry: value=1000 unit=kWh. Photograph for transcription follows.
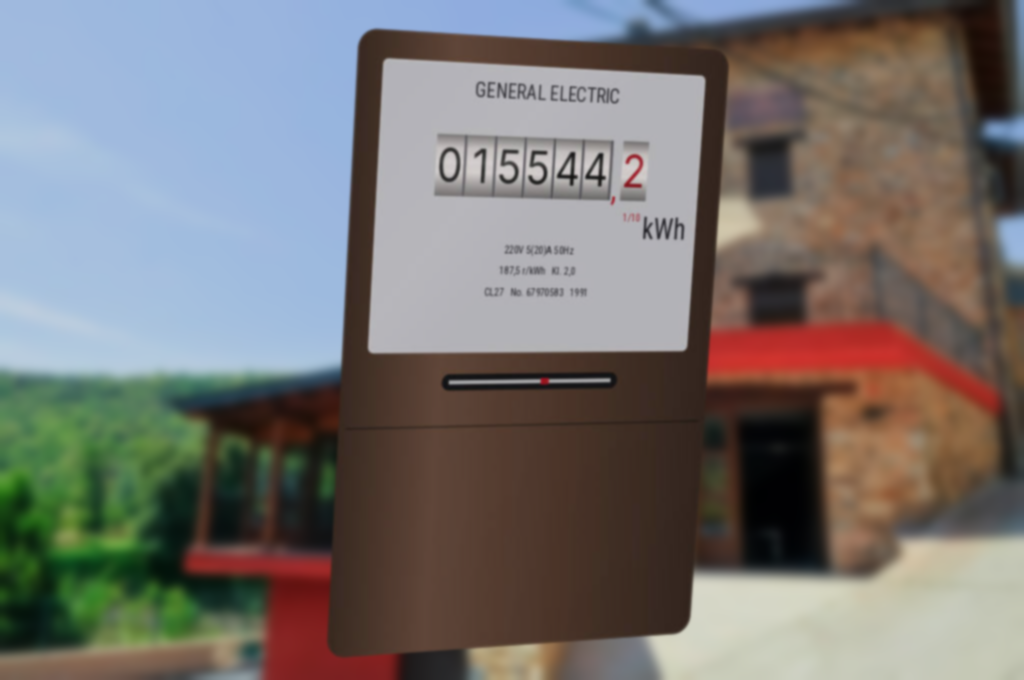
value=15544.2 unit=kWh
